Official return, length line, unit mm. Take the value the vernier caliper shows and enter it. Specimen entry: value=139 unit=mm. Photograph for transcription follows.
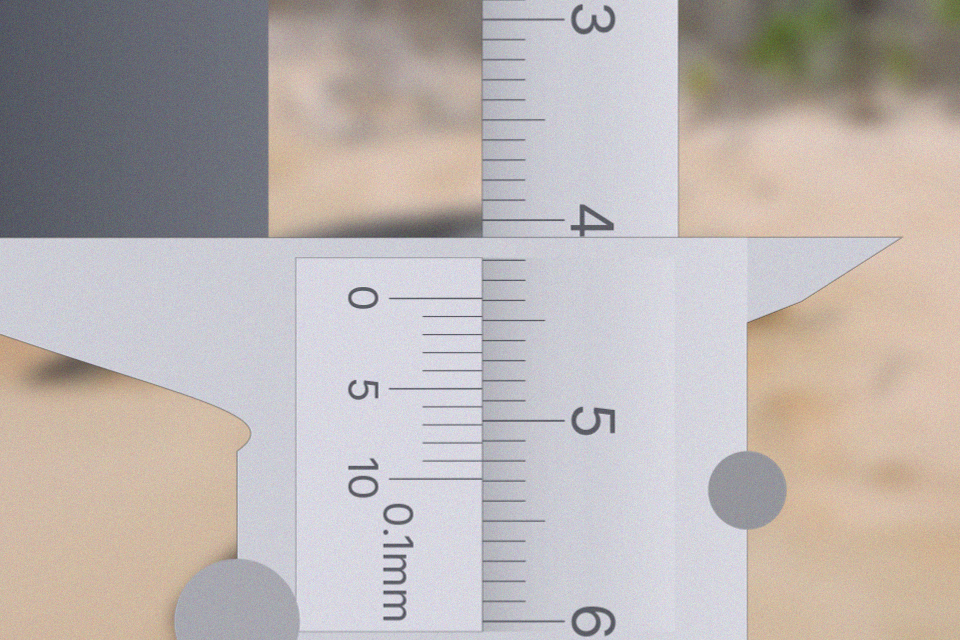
value=43.9 unit=mm
